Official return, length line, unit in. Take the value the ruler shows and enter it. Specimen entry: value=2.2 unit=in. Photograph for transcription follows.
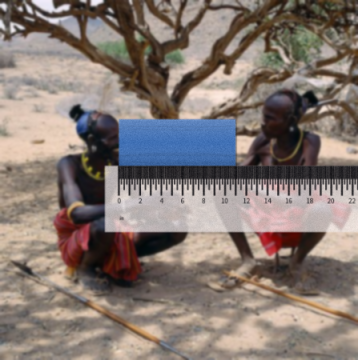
value=11 unit=in
